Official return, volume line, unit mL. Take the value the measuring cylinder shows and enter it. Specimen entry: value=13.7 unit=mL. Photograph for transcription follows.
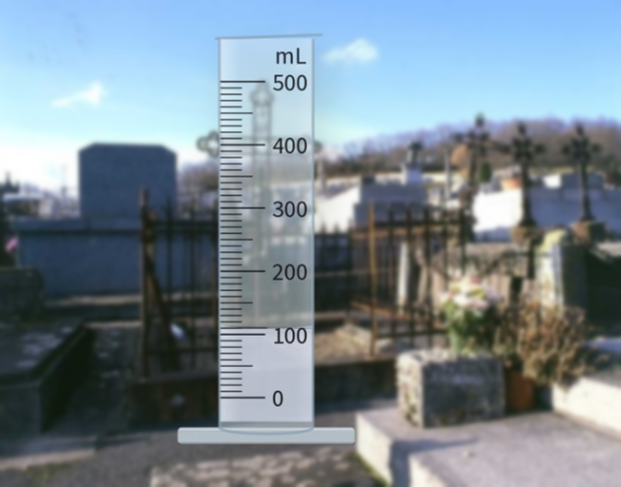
value=110 unit=mL
